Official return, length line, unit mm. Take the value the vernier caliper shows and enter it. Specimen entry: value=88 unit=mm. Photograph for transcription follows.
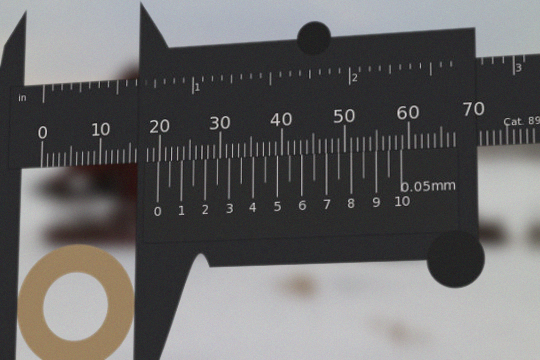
value=19.8 unit=mm
